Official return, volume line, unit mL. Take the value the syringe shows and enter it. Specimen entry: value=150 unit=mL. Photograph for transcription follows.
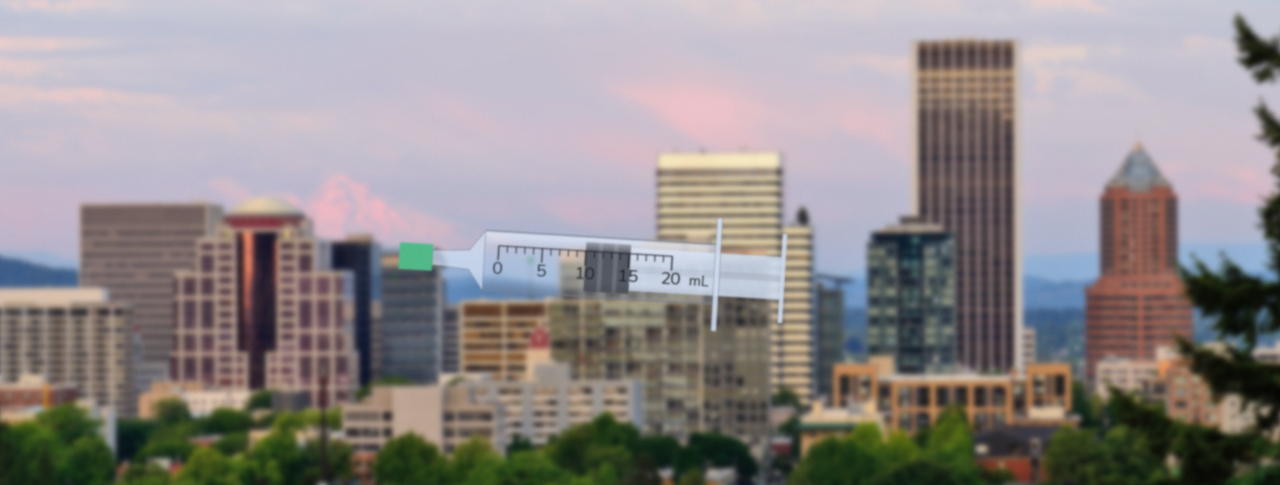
value=10 unit=mL
